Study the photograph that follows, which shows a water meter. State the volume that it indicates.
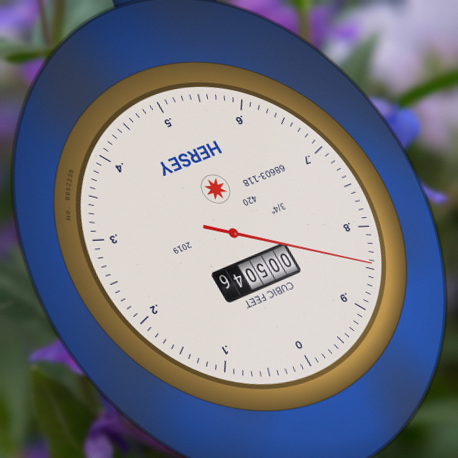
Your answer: 5045.84 ft³
